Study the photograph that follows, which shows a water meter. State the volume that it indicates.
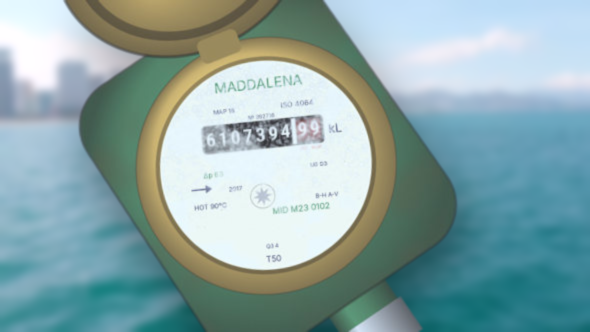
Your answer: 6107394.99 kL
